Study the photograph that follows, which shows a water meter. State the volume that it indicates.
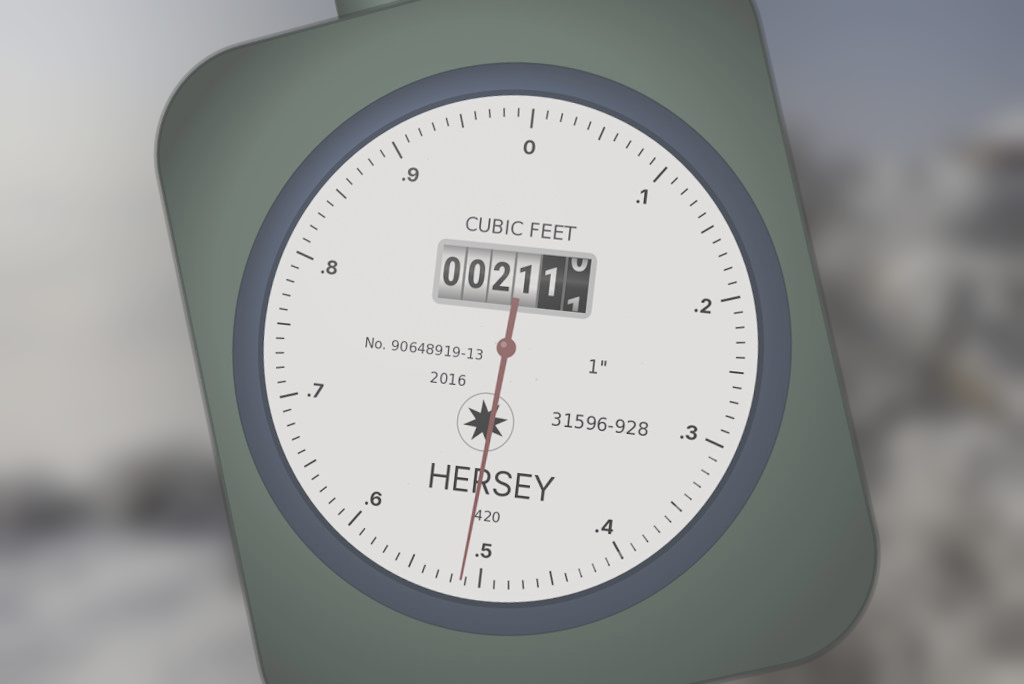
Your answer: 2110.51 ft³
